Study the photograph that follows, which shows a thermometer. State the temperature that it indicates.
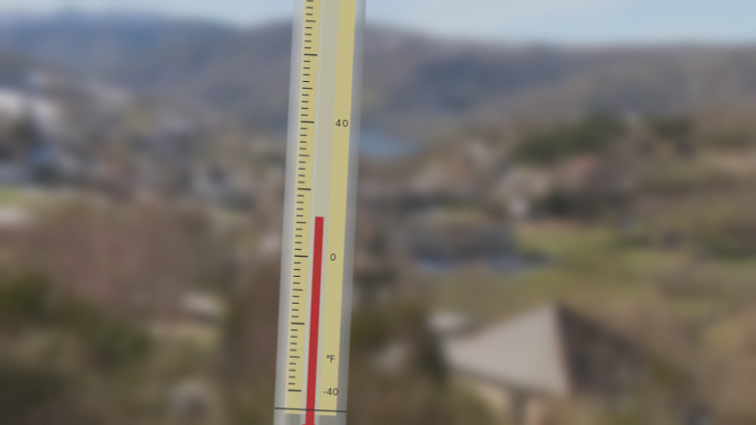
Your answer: 12 °F
